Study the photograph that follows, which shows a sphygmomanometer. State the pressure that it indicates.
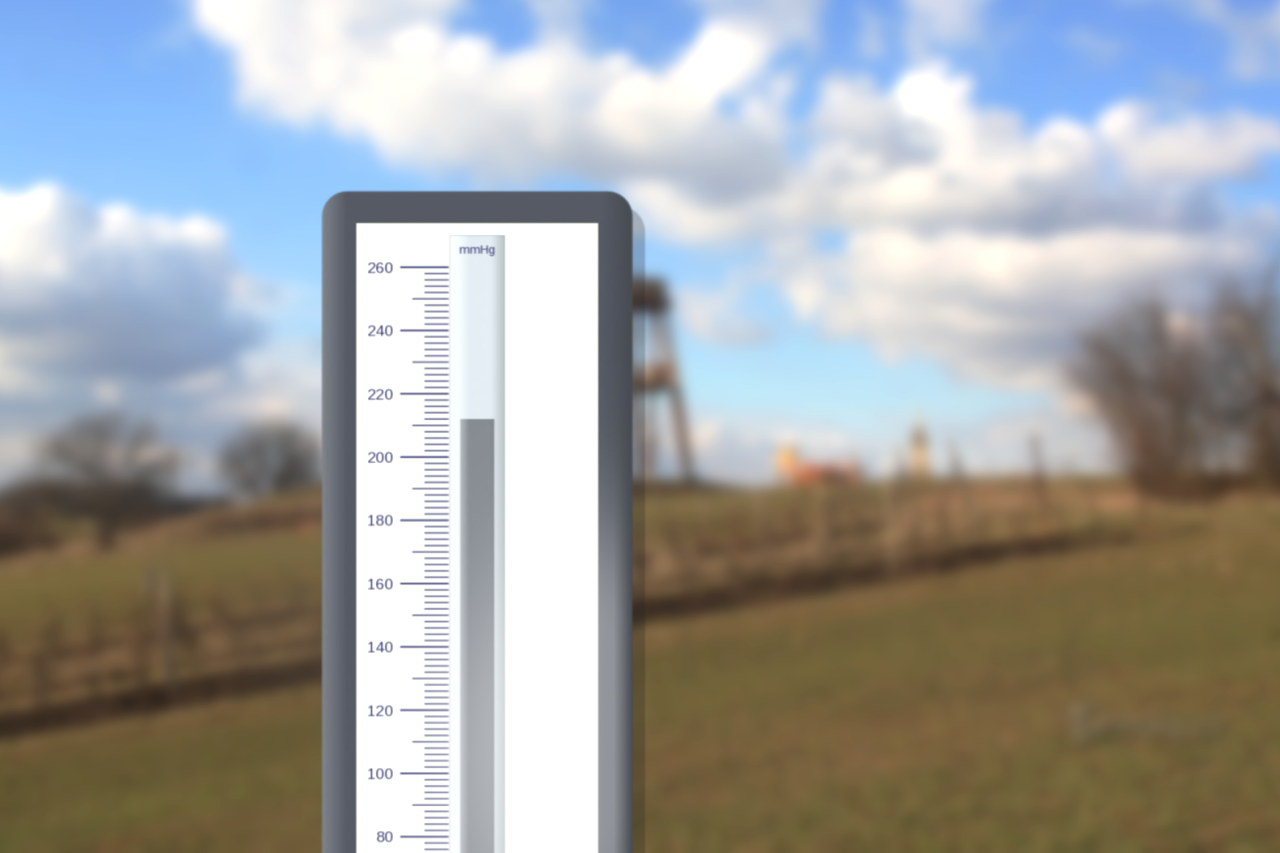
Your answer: 212 mmHg
